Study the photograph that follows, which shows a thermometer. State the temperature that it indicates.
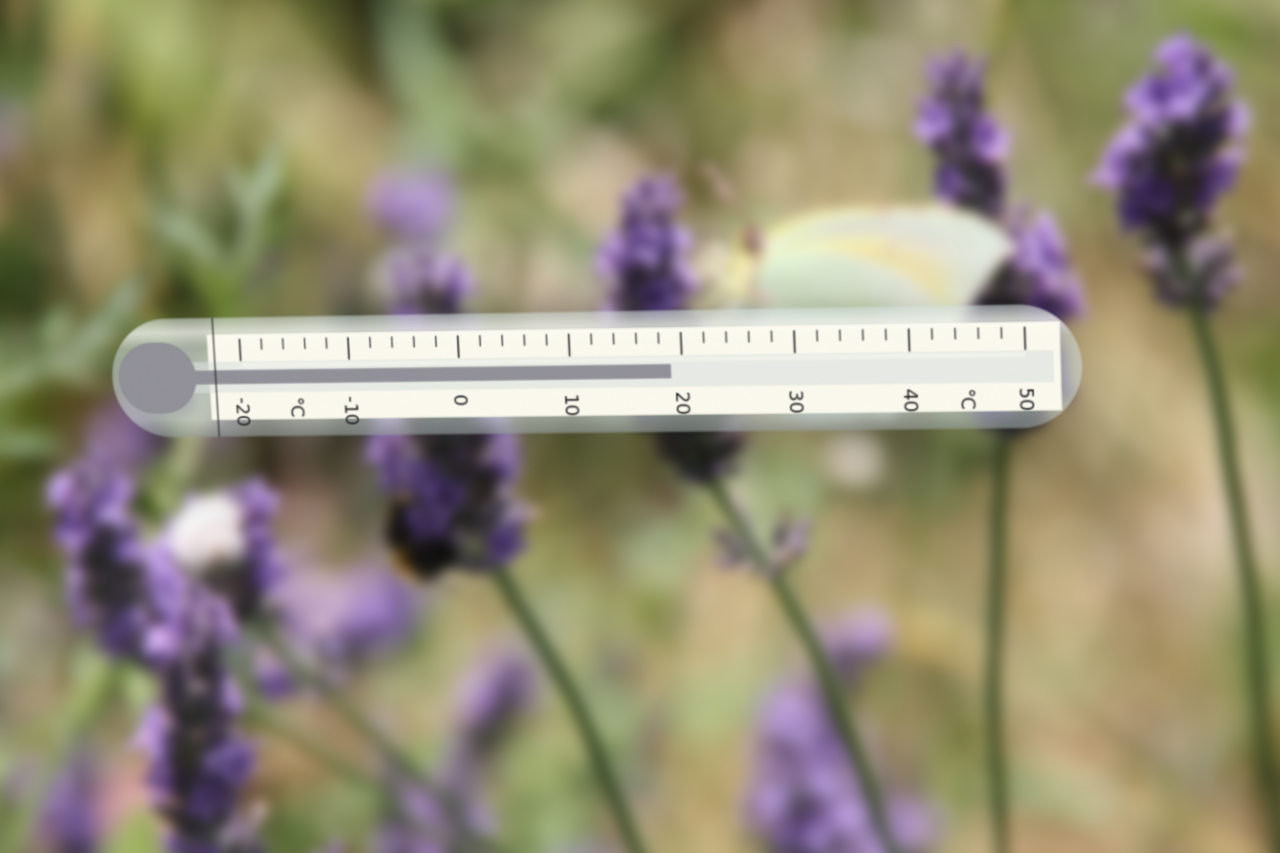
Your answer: 19 °C
